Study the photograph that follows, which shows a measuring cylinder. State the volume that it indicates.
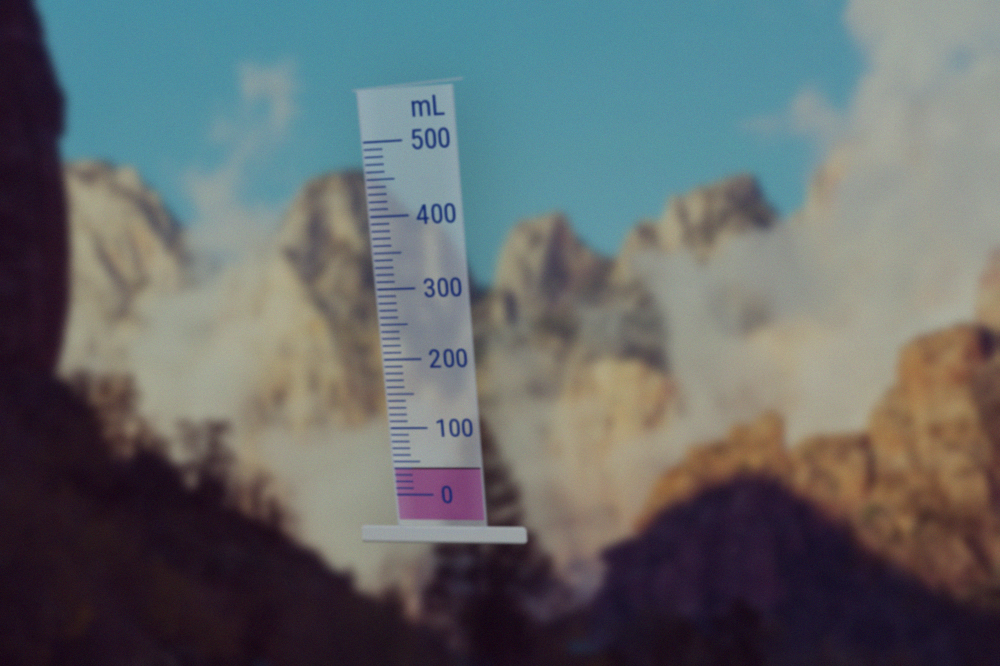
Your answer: 40 mL
